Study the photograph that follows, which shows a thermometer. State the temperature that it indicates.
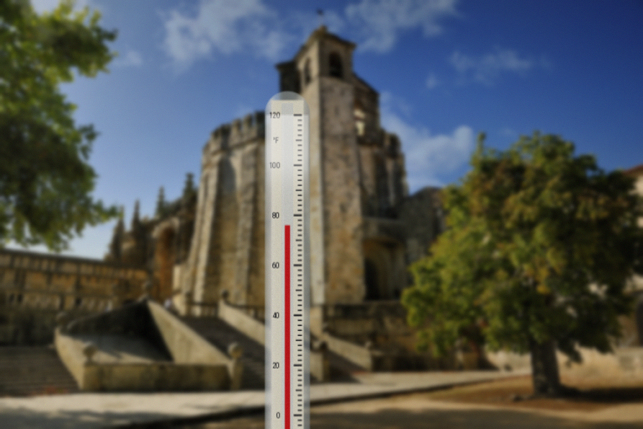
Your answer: 76 °F
